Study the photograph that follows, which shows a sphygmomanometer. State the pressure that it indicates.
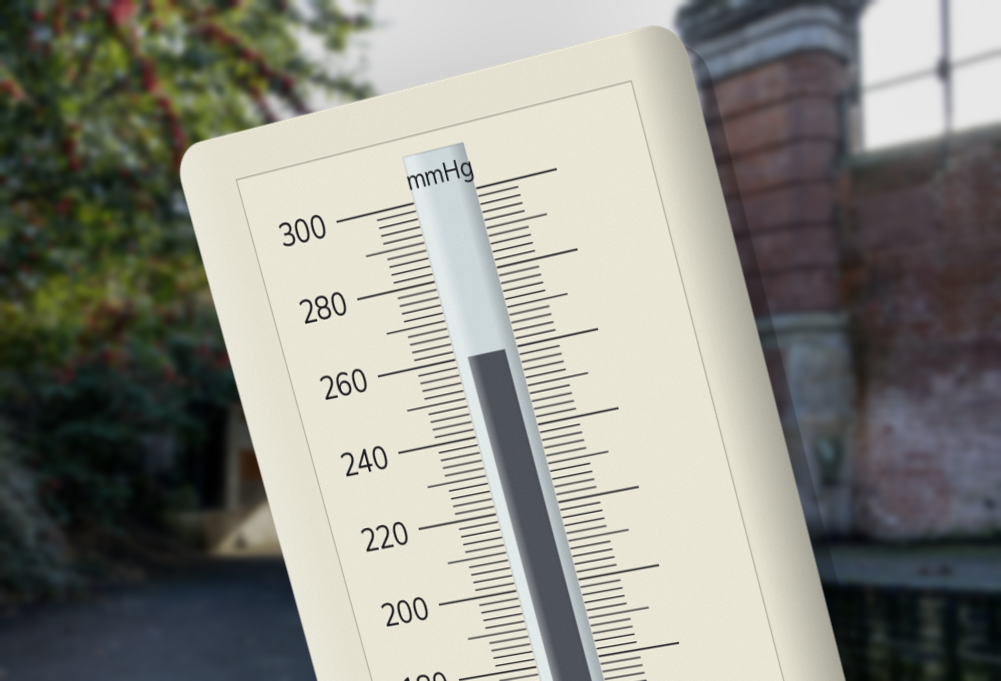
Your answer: 260 mmHg
